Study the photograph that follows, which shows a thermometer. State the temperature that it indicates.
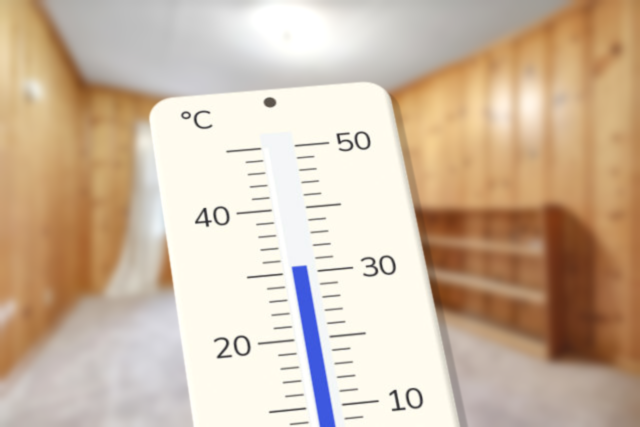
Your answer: 31 °C
